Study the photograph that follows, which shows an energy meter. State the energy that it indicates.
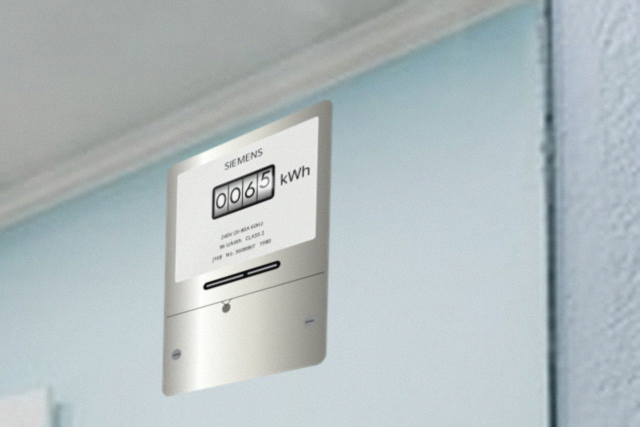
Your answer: 65 kWh
